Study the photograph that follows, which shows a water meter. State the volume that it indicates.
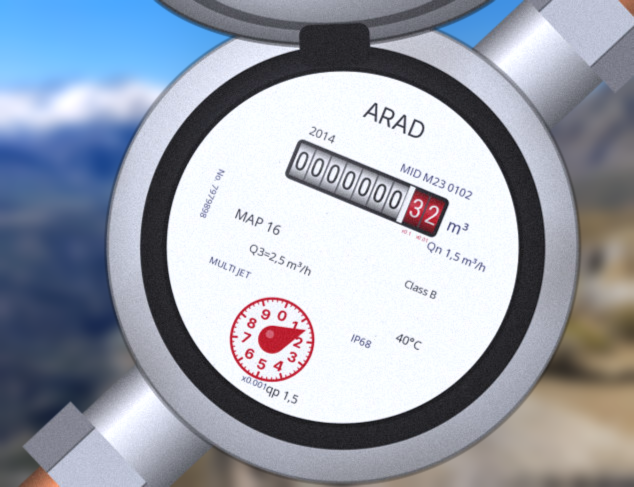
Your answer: 0.321 m³
